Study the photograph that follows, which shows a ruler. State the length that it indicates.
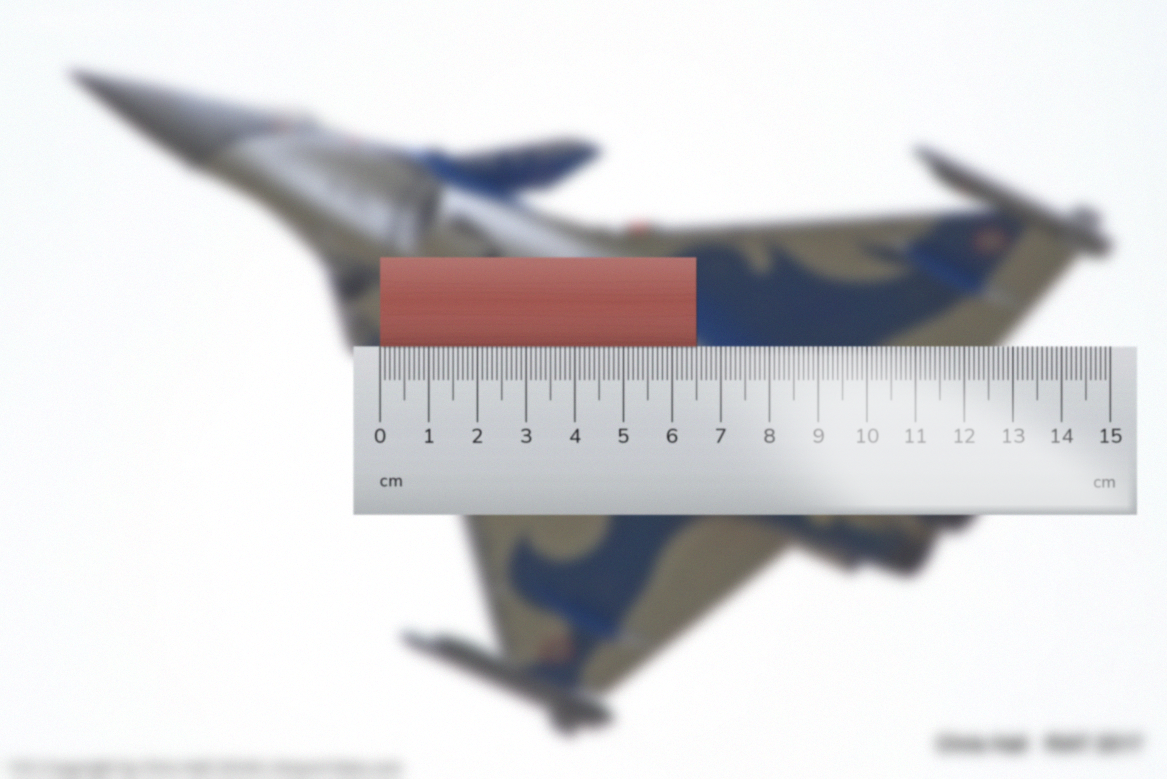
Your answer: 6.5 cm
